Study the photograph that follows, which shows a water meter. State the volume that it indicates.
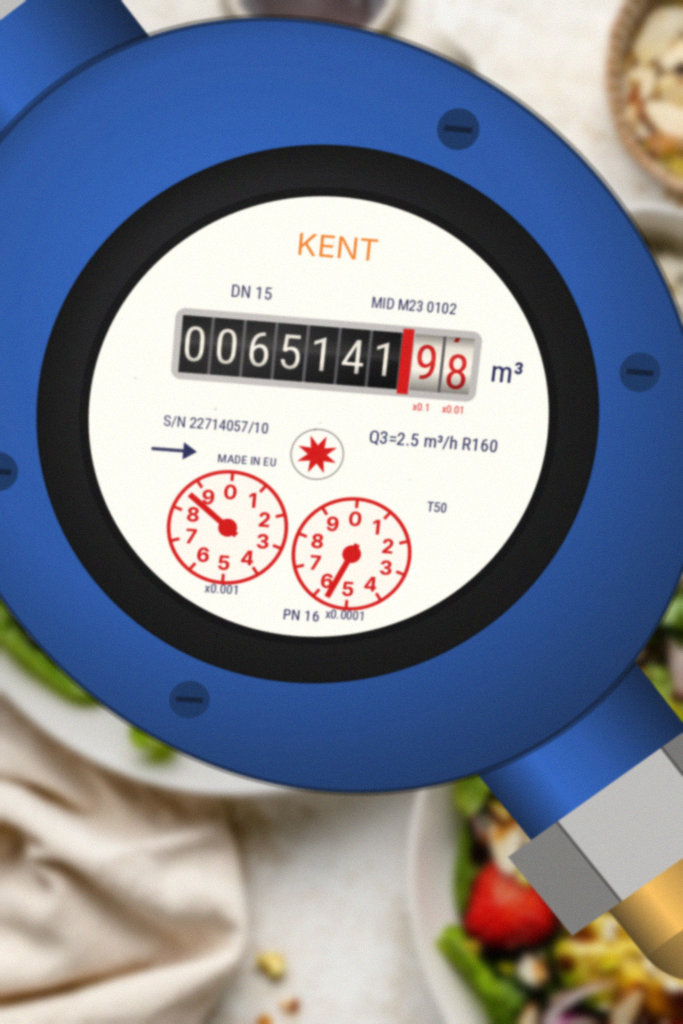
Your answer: 65141.9785 m³
